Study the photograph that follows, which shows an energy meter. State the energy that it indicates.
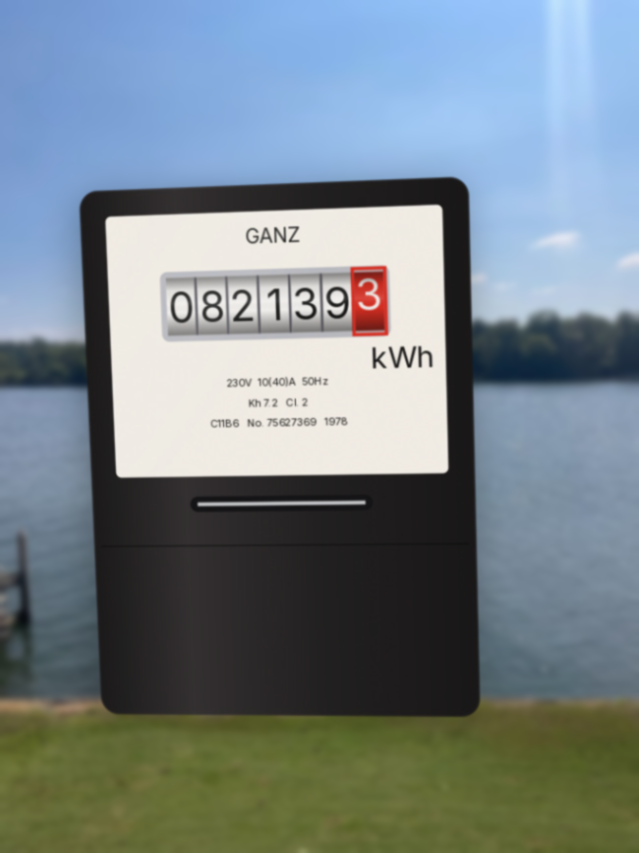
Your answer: 82139.3 kWh
